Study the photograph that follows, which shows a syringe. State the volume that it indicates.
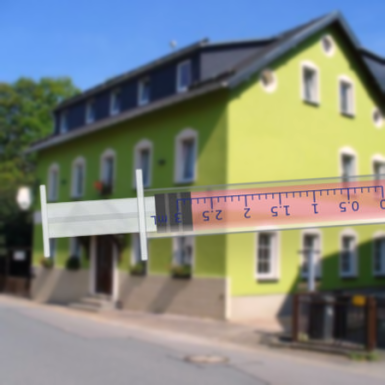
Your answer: 2.8 mL
